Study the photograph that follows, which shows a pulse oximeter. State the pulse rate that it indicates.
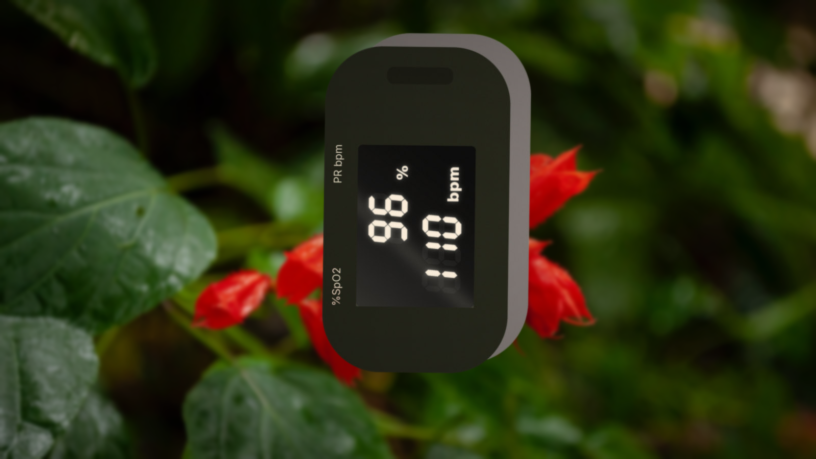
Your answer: 110 bpm
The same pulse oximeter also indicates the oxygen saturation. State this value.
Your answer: 96 %
